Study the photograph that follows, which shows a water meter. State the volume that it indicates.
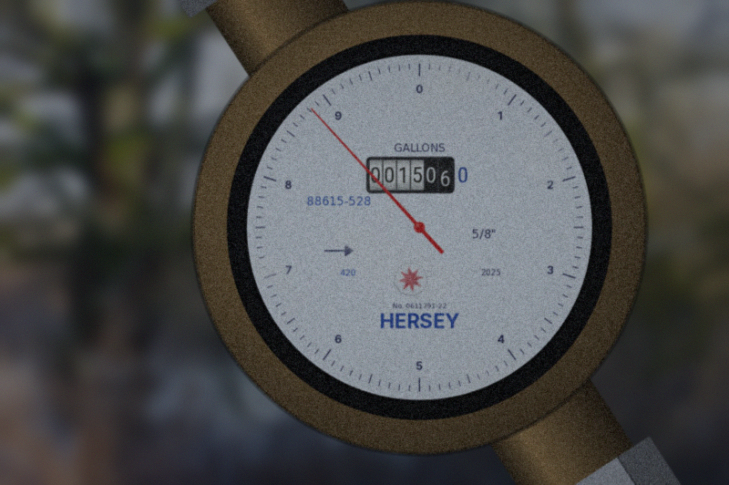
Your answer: 15058.8 gal
